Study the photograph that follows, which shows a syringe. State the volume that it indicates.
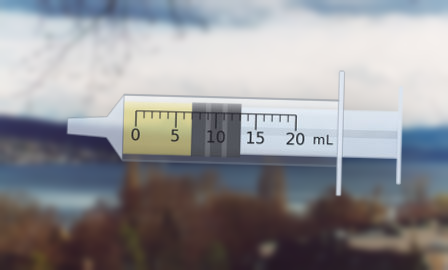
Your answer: 7 mL
